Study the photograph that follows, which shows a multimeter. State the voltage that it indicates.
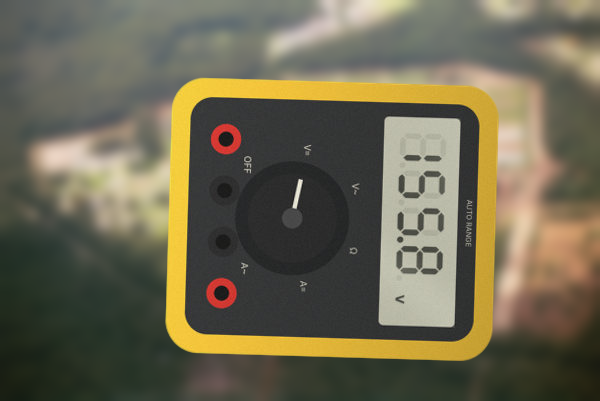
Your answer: 155.8 V
